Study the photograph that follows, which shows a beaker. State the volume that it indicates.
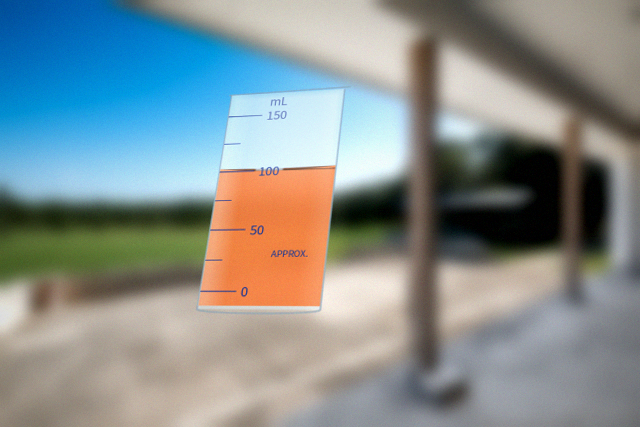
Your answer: 100 mL
